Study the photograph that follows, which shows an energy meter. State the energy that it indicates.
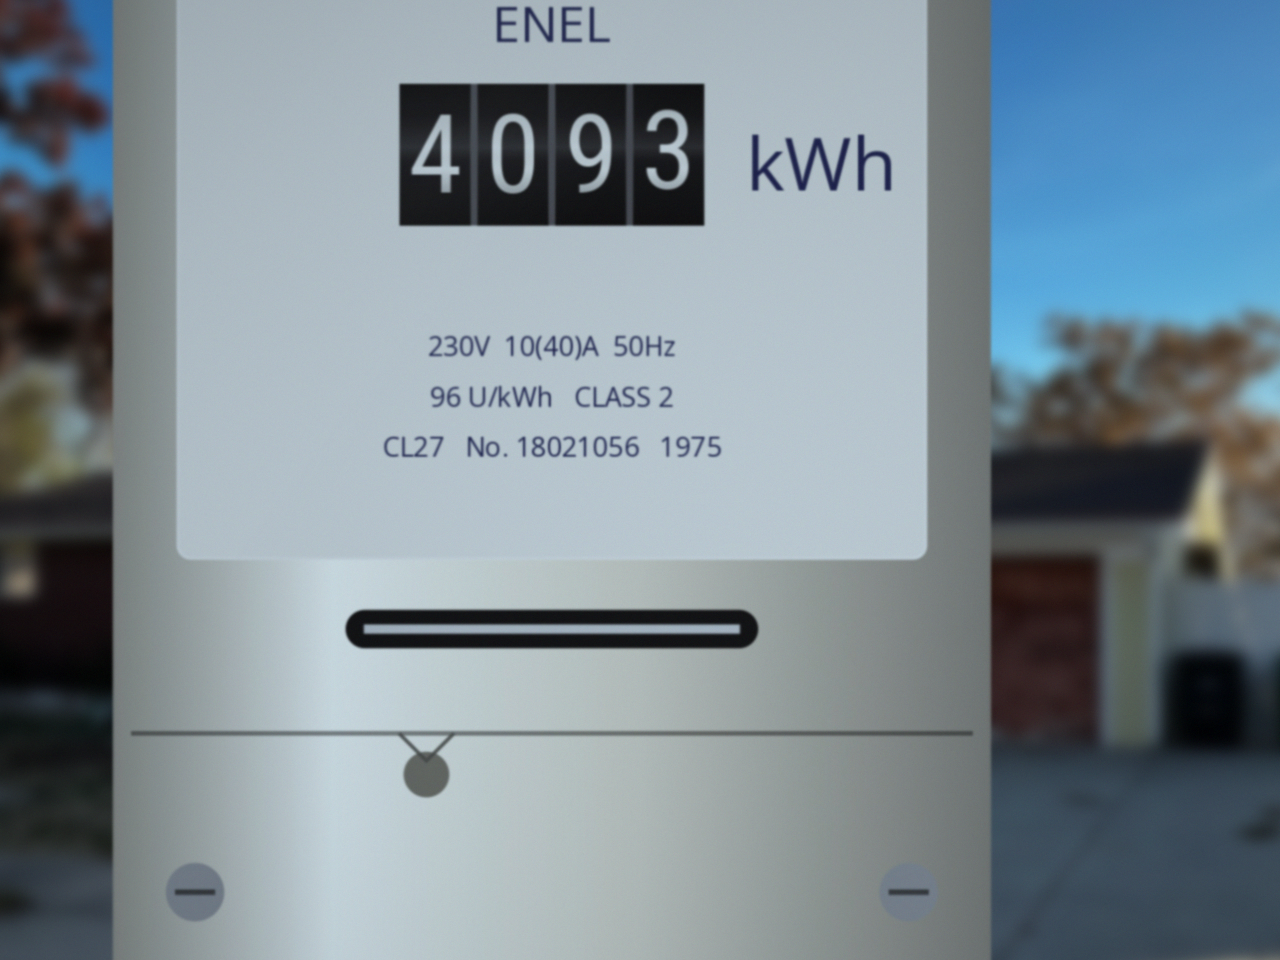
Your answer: 4093 kWh
